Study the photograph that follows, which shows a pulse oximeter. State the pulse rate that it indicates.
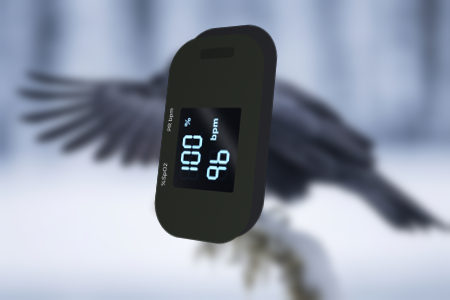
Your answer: 96 bpm
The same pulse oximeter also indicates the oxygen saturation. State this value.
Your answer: 100 %
